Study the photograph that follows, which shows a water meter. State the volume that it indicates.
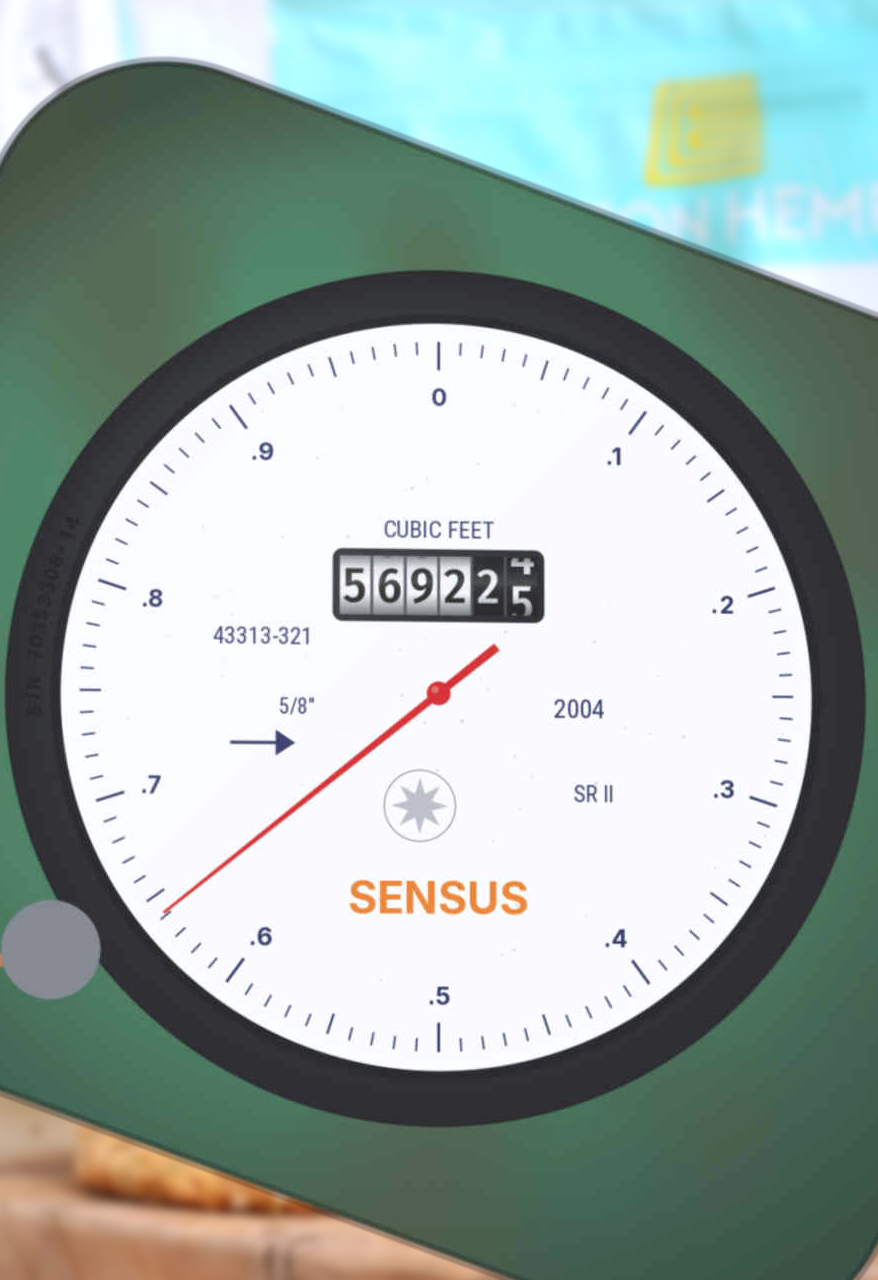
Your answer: 569224.64 ft³
